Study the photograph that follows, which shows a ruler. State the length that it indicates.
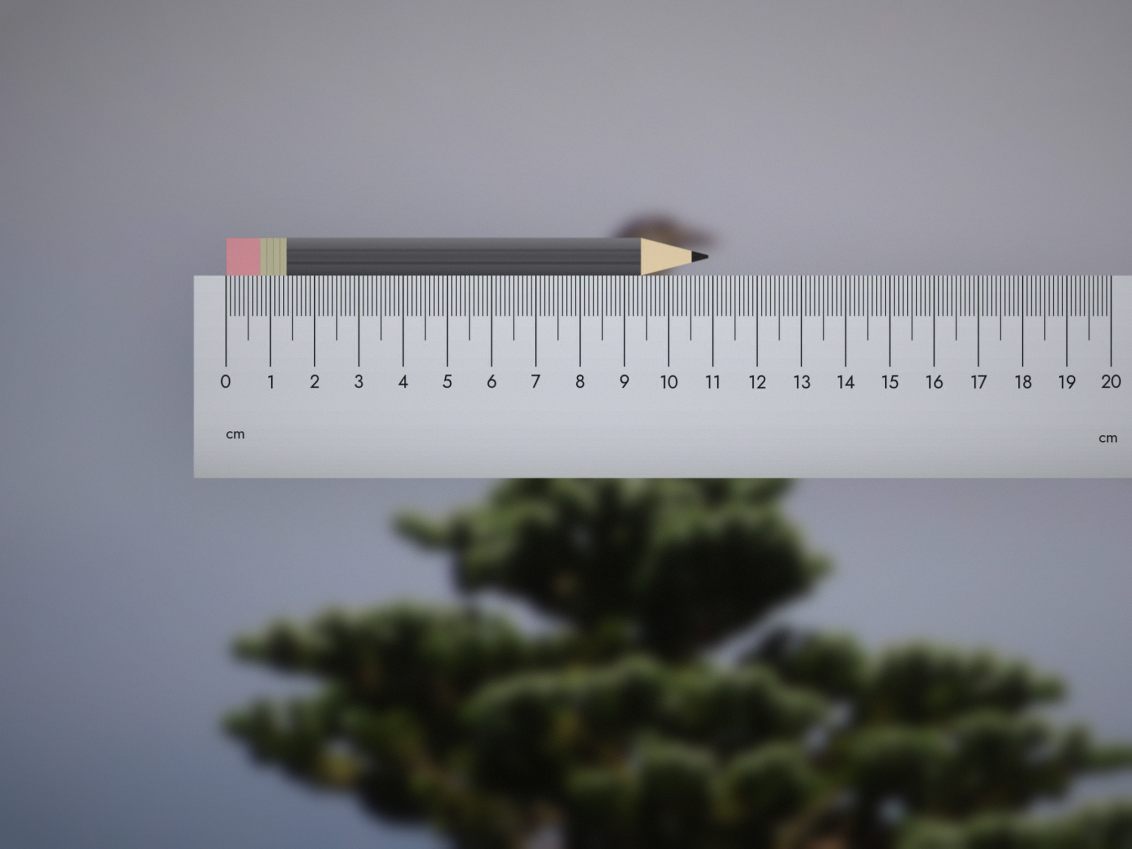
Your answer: 10.9 cm
